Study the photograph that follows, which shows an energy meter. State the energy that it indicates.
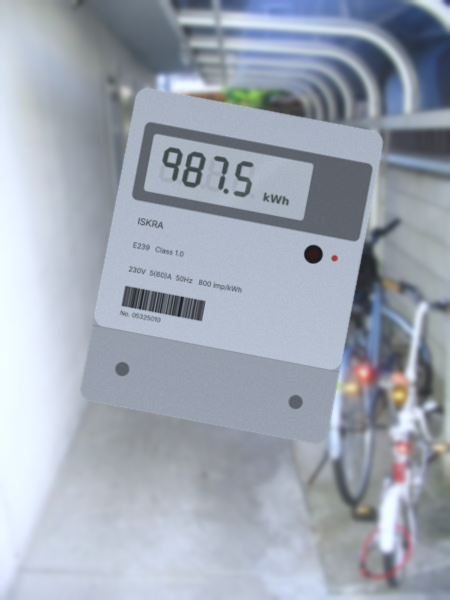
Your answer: 987.5 kWh
